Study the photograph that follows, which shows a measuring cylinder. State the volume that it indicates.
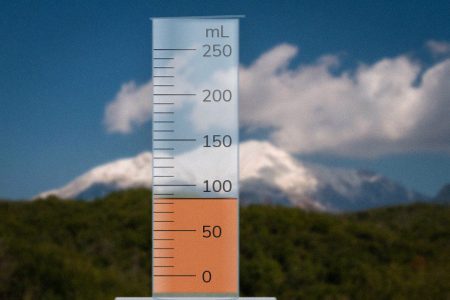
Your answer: 85 mL
